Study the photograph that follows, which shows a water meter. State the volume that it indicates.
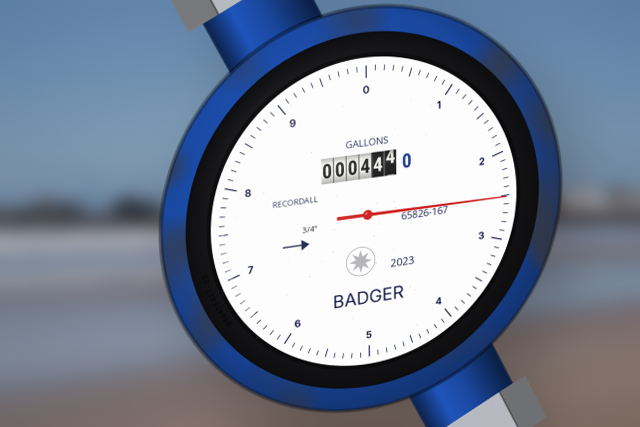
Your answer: 4442.5 gal
